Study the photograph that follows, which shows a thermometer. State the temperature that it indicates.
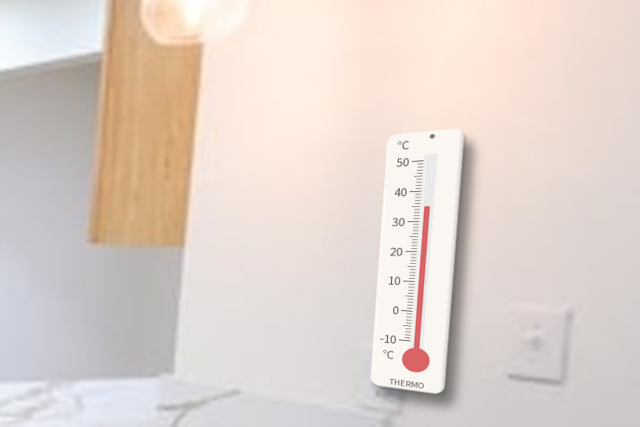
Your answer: 35 °C
